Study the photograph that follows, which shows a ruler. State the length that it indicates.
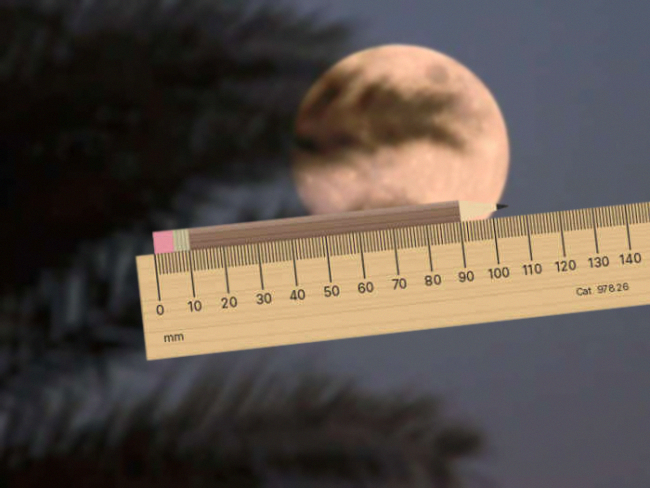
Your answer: 105 mm
